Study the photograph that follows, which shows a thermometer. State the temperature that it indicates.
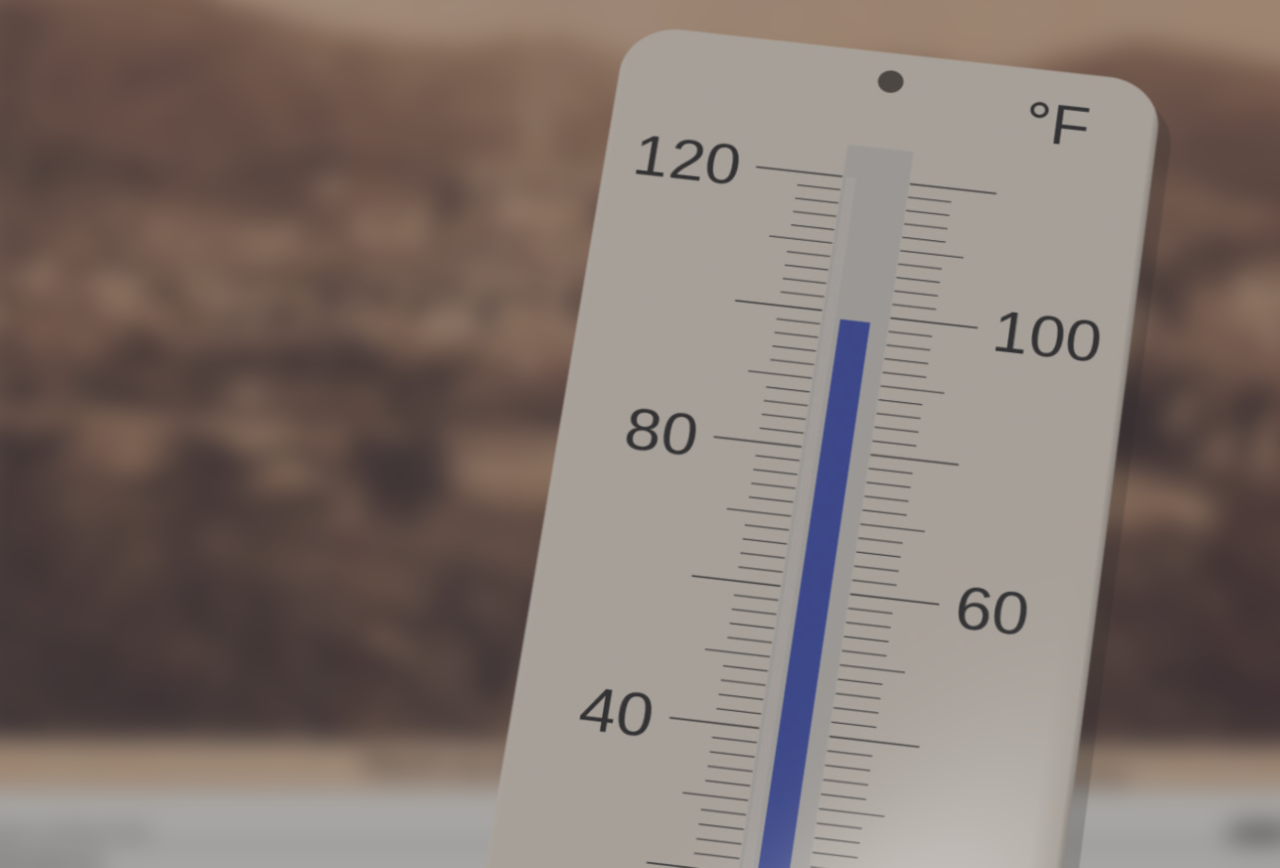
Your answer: 99 °F
